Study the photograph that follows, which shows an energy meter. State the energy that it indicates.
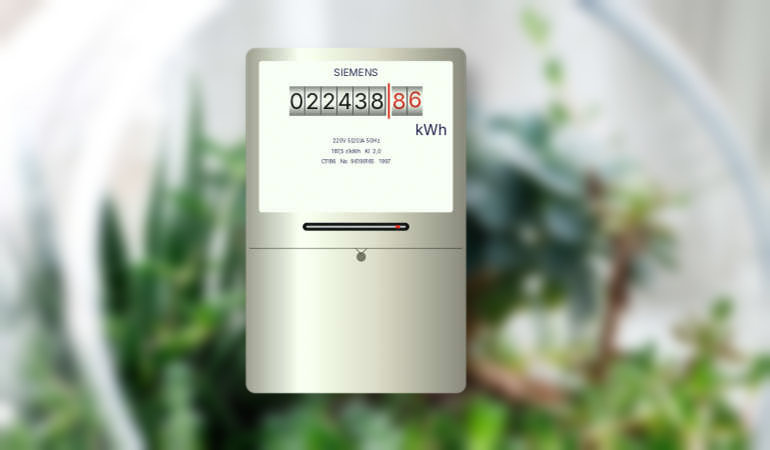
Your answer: 22438.86 kWh
